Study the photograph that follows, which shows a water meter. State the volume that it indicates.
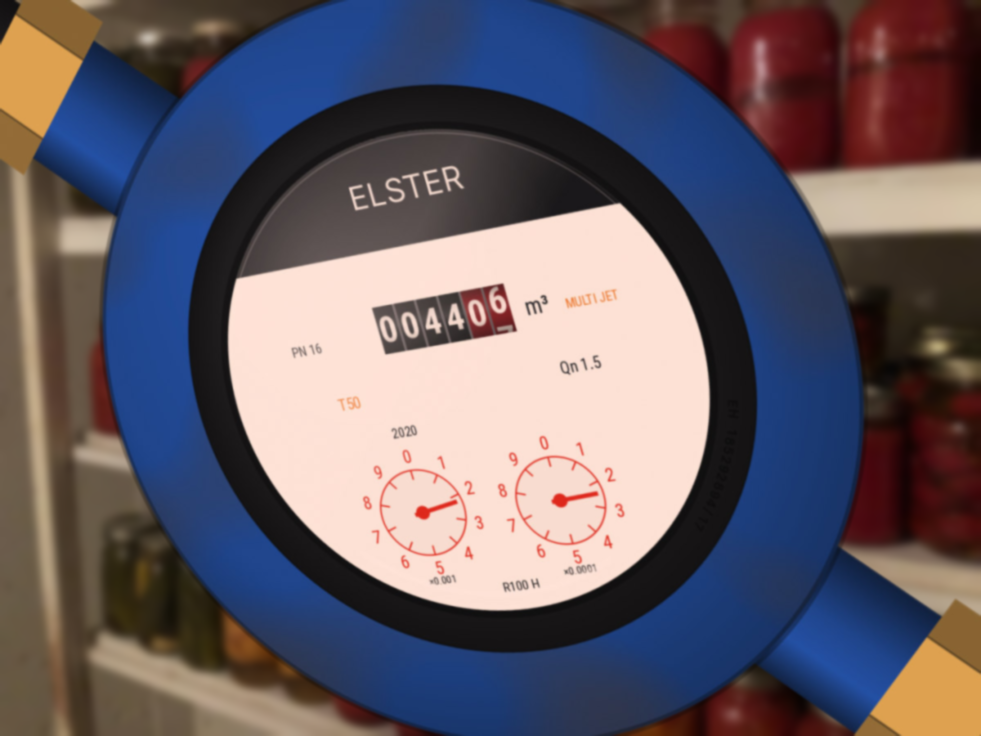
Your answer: 44.0622 m³
